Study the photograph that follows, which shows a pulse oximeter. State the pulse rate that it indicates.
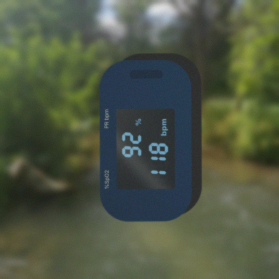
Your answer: 118 bpm
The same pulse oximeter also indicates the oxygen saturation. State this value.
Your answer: 92 %
